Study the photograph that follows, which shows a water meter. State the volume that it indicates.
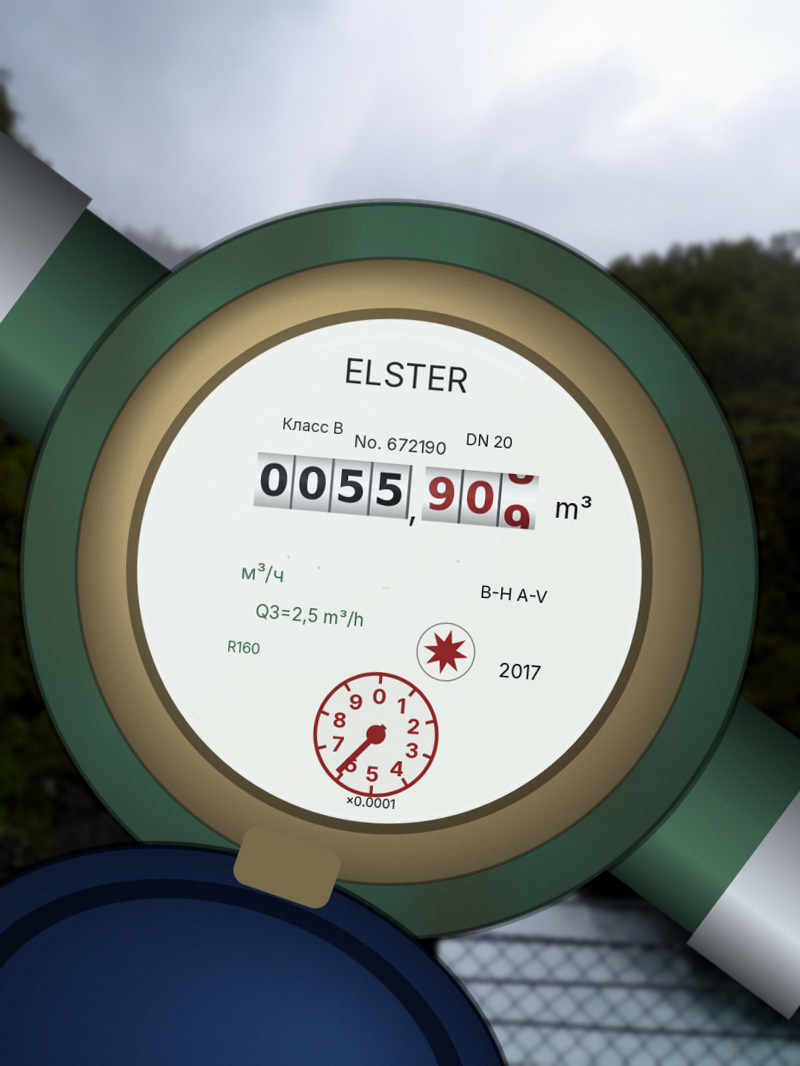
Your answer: 55.9086 m³
